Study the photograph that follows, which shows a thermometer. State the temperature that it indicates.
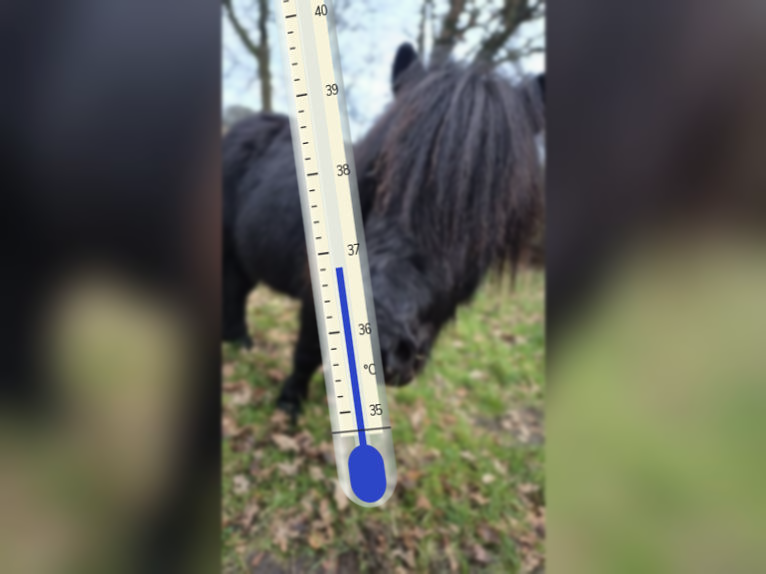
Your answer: 36.8 °C
